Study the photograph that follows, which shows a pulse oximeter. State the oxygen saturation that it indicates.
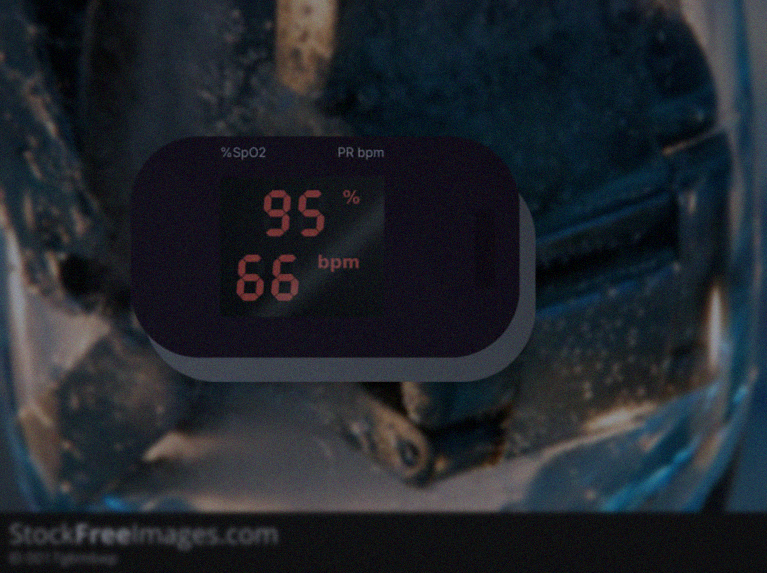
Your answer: 95 %
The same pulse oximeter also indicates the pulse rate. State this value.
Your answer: 66 bpm
